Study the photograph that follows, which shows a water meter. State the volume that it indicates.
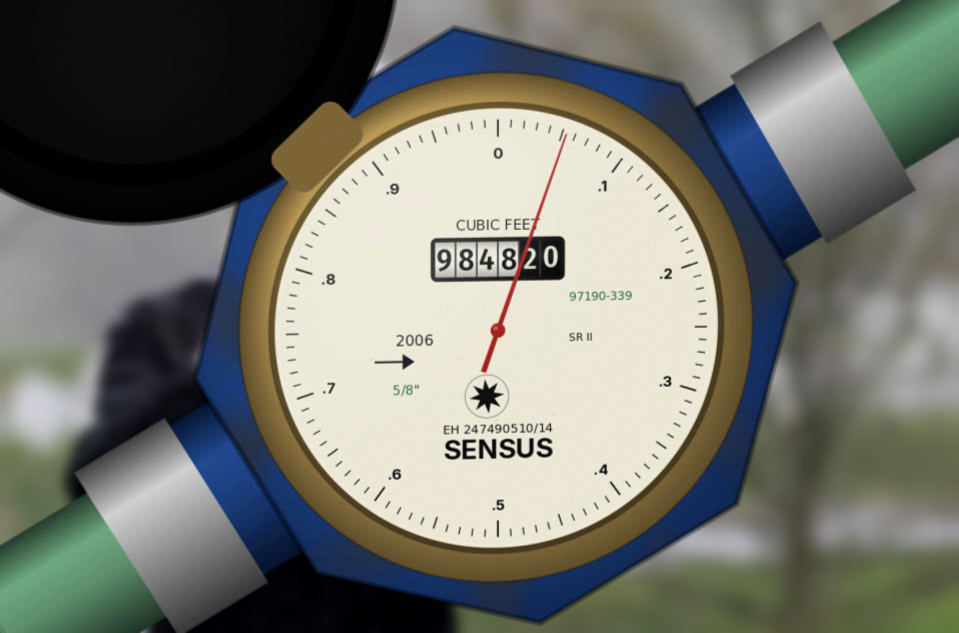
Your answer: 984820.05 ft³
